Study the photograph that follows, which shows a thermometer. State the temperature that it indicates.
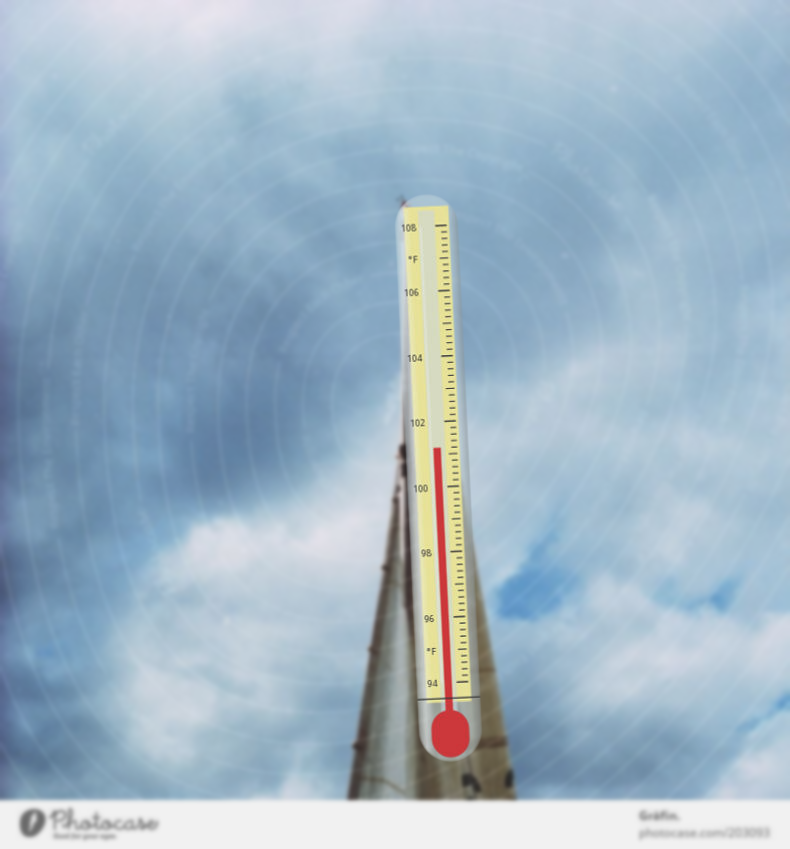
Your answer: 101.2 °F
